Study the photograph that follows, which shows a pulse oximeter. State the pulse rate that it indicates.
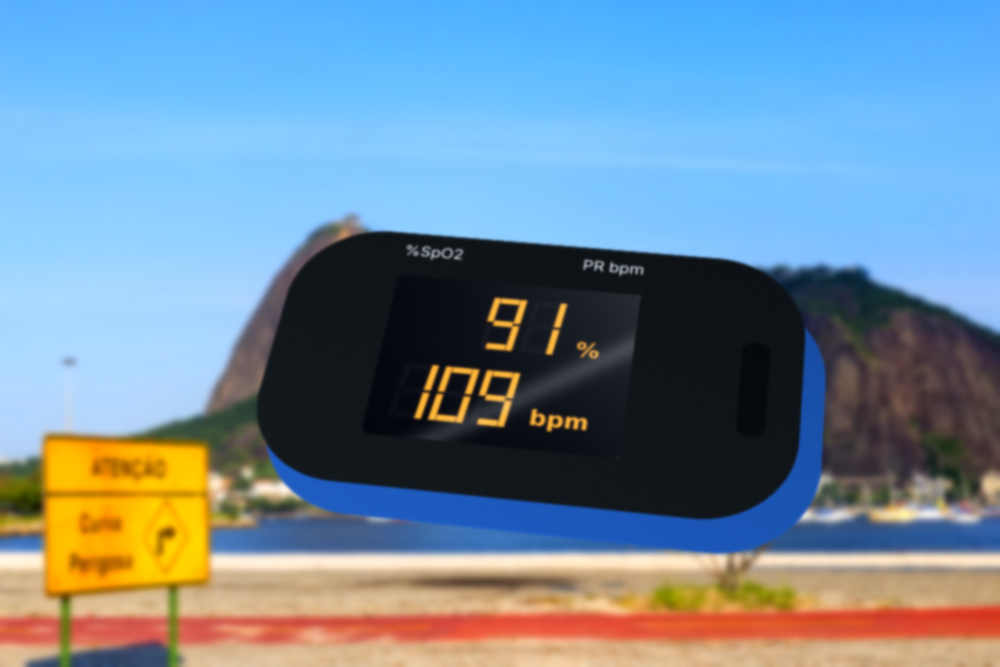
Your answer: 109 bpm
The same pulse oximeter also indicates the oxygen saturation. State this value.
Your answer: 91 %
